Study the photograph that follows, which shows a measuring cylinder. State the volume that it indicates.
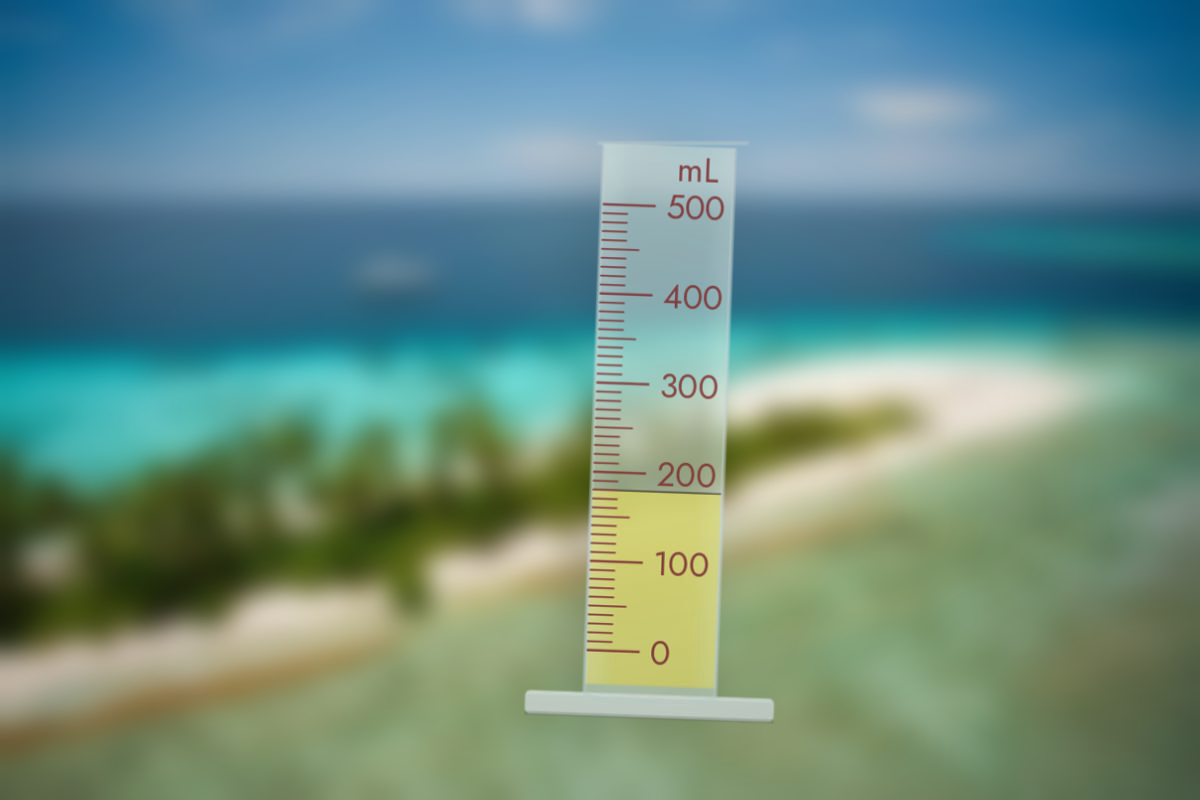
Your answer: 180 mL
